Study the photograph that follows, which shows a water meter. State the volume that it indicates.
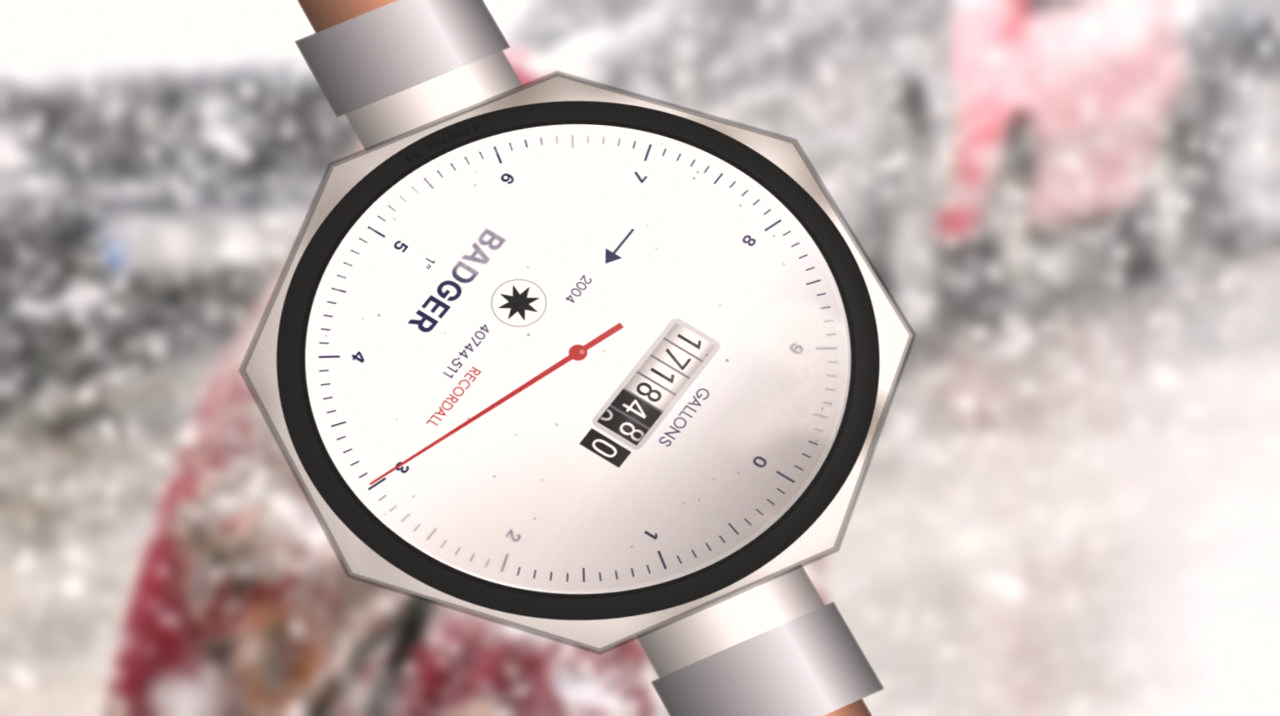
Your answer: 1718483.0 gal
